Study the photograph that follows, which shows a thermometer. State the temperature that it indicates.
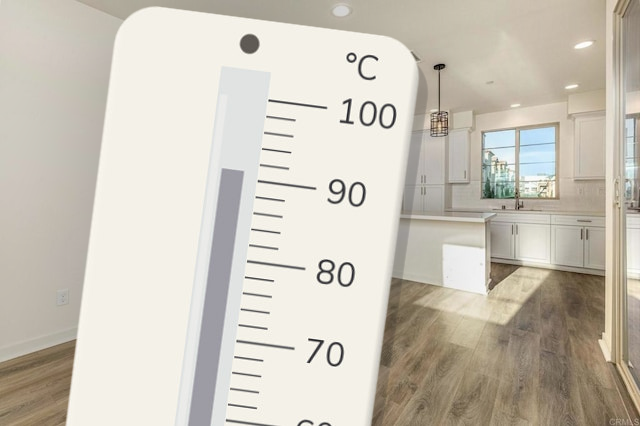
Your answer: 91 °C
